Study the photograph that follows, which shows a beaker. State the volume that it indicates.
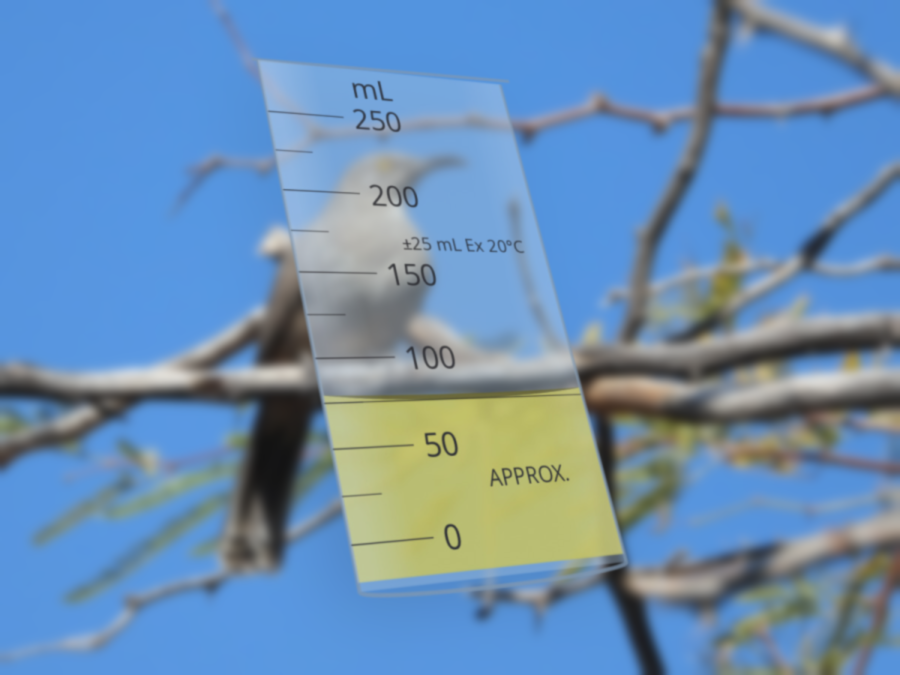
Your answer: 75 mL
